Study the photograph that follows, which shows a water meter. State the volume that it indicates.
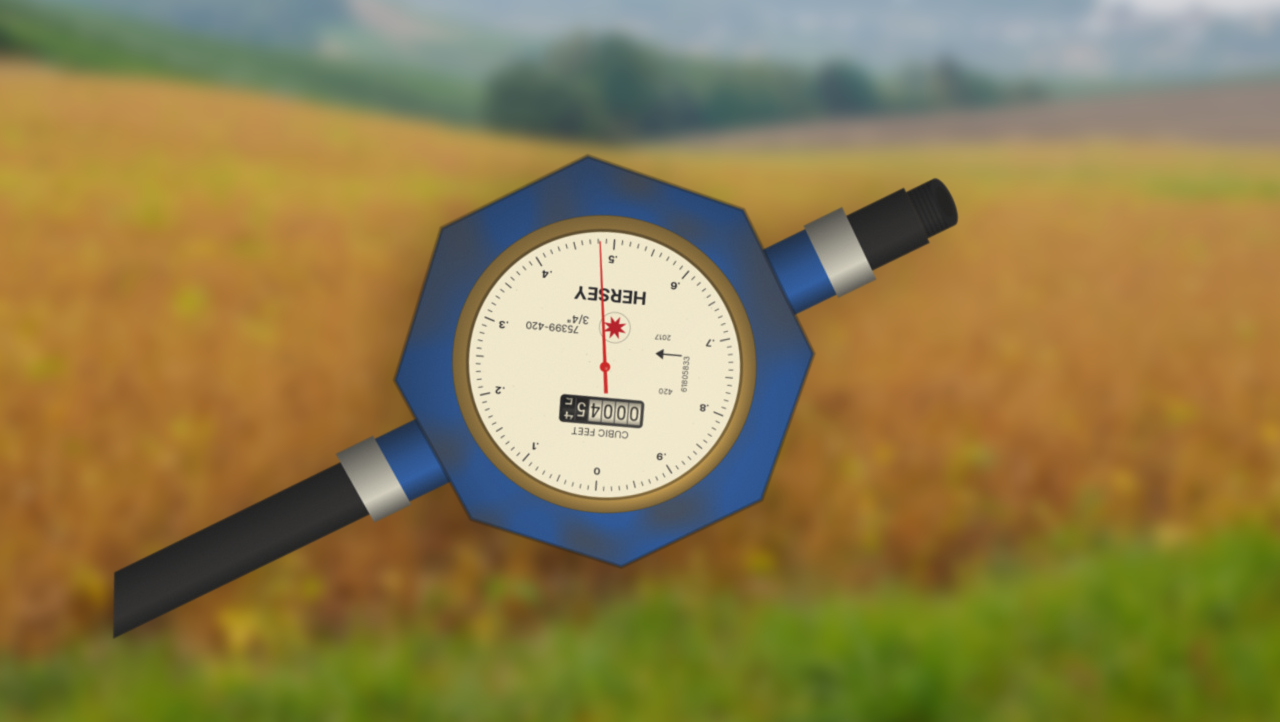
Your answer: 454.48 ft³
